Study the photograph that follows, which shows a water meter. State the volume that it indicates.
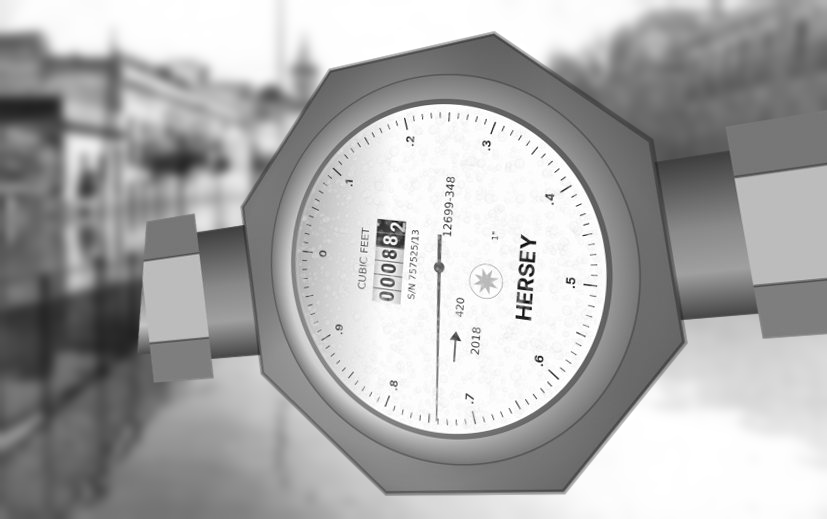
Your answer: 881.74 ft³
